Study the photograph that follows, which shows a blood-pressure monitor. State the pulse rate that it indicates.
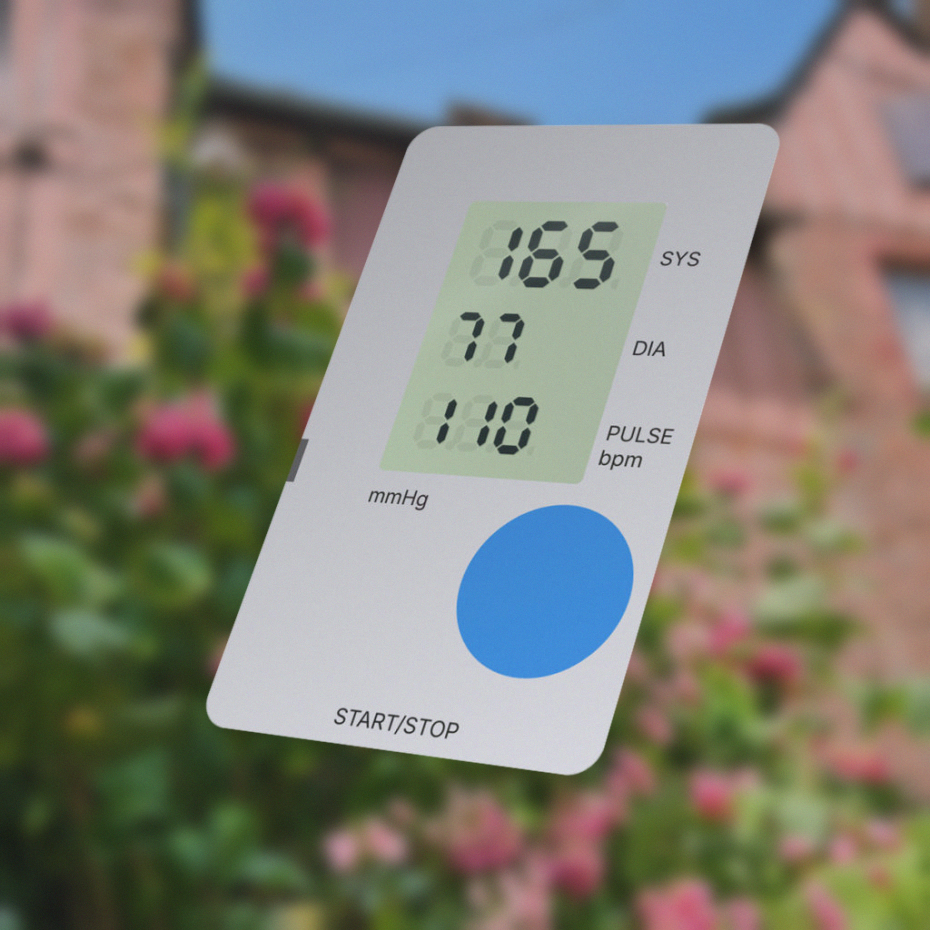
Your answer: 110 bpm
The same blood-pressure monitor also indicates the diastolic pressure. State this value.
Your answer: 77 mmHg
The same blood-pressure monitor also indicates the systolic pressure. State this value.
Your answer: 165 mmHg
